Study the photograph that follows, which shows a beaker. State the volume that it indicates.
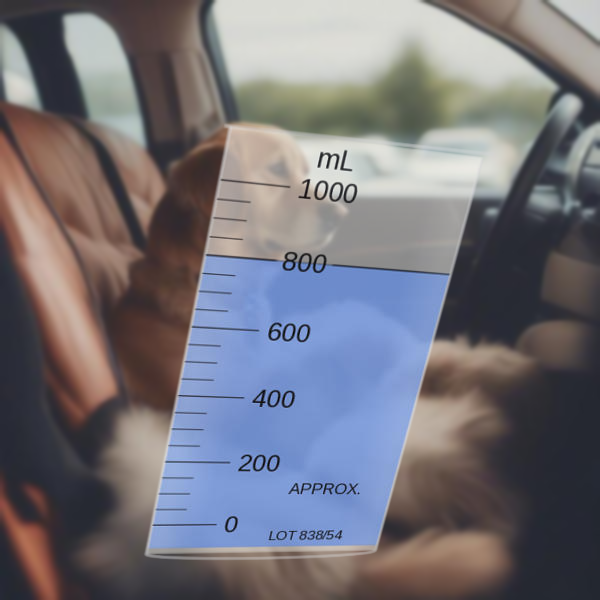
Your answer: 800 mL
